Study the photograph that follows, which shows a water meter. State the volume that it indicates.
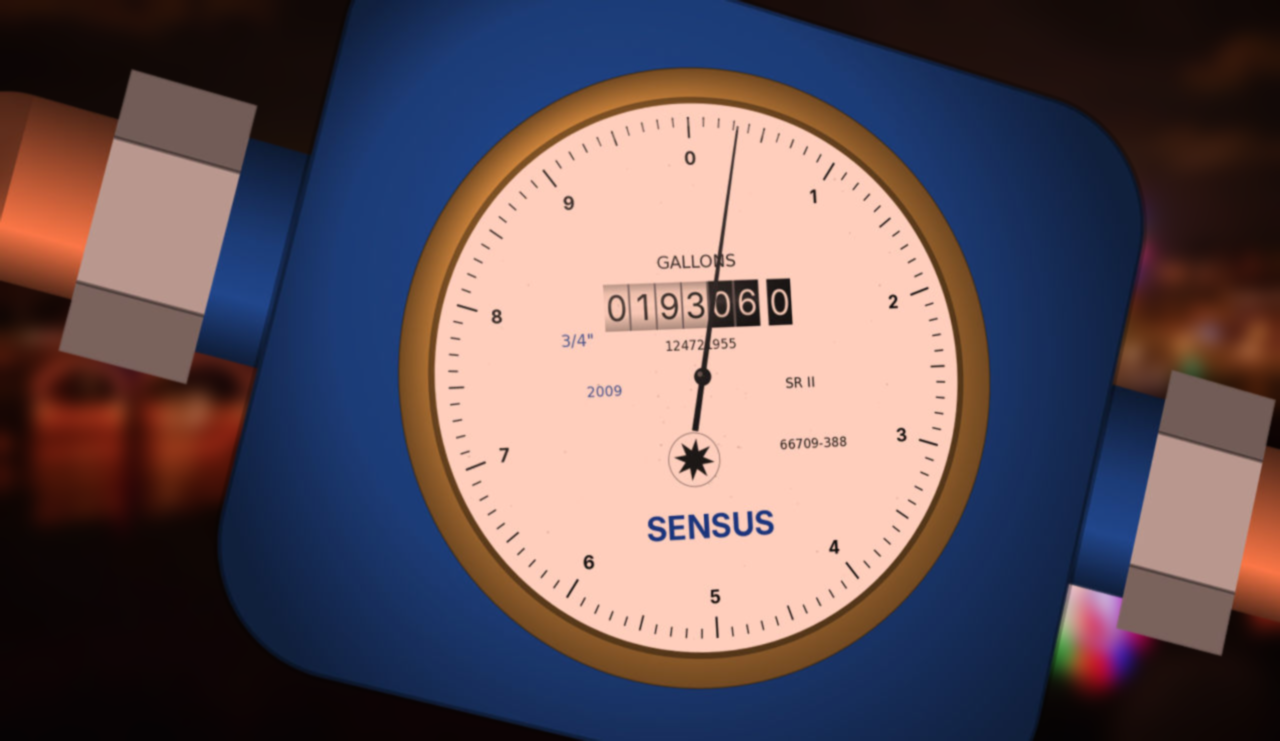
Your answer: 193060.3 gal
